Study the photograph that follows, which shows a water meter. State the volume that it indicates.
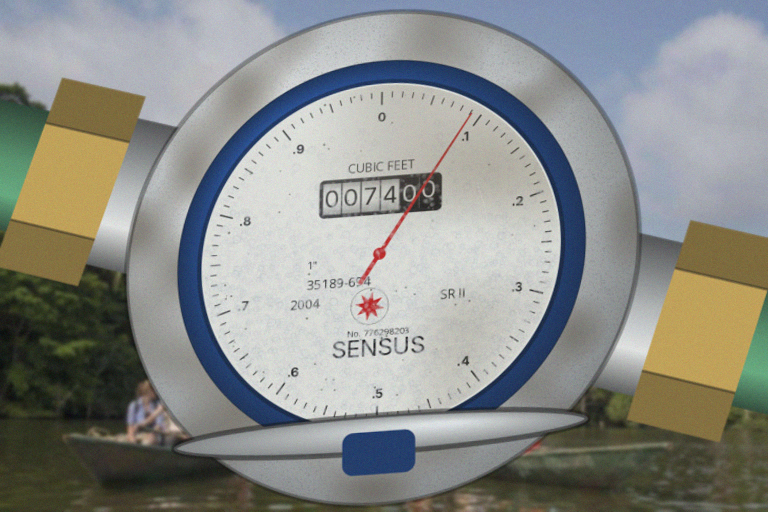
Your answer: 7400.09 ft³
